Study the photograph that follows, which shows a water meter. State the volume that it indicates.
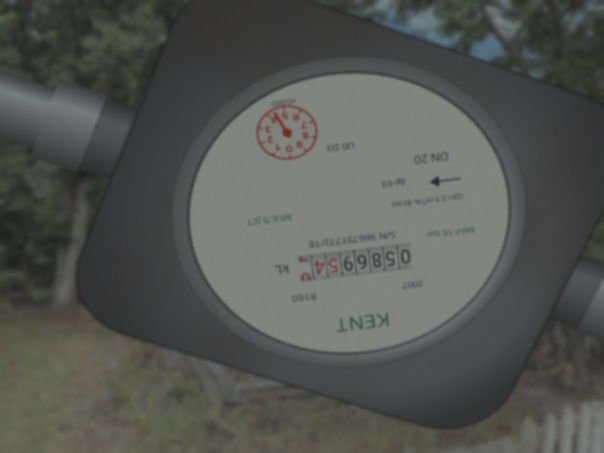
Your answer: 5869.5464 kL
